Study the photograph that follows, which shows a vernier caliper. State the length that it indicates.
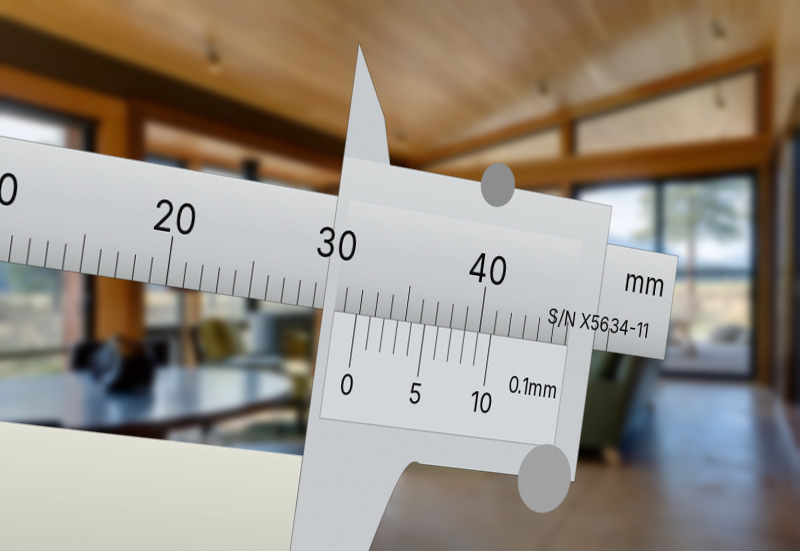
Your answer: 31.8 mm
